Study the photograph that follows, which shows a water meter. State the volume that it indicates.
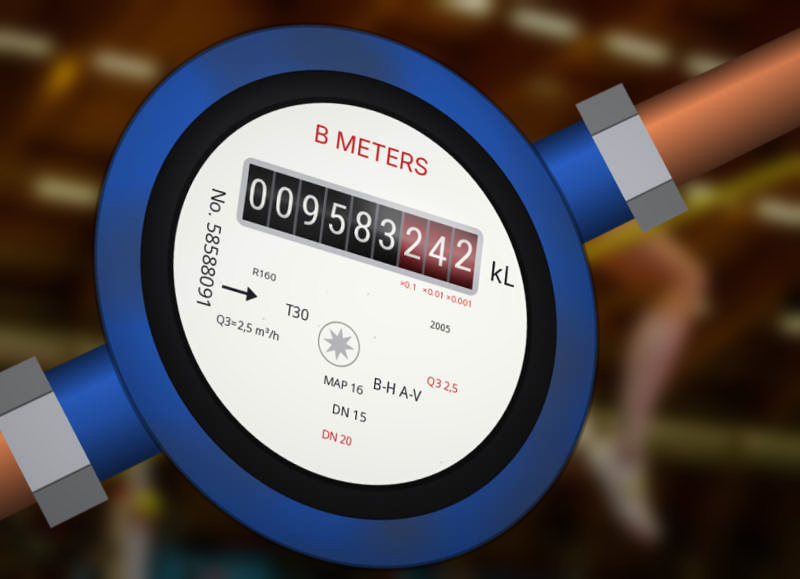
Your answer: 9583.242 kL
